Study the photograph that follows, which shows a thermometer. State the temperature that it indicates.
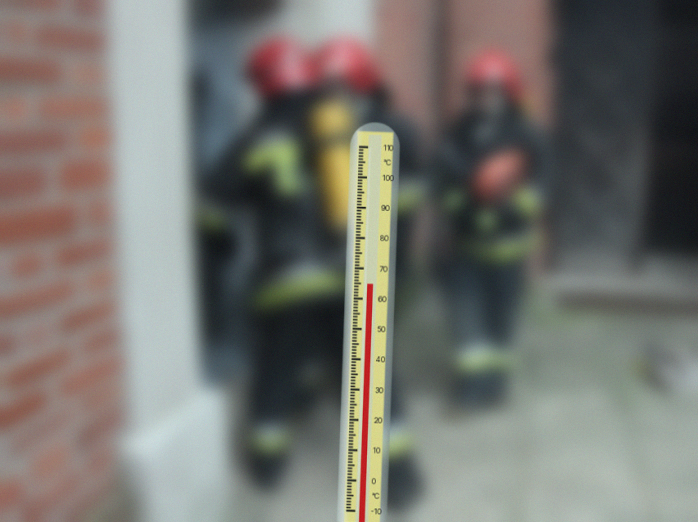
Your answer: 65 °C
